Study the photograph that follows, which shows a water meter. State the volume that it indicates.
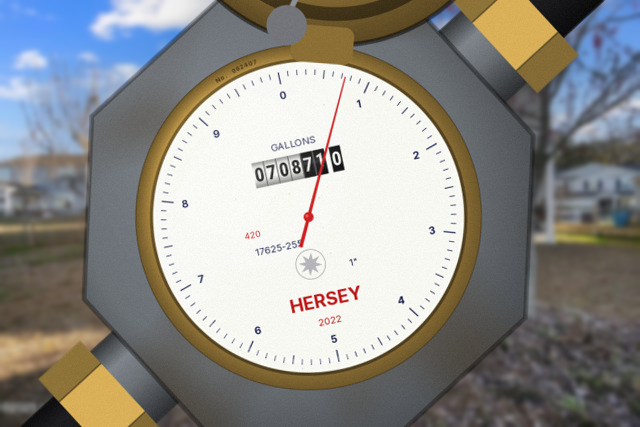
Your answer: 708710.7 gal
